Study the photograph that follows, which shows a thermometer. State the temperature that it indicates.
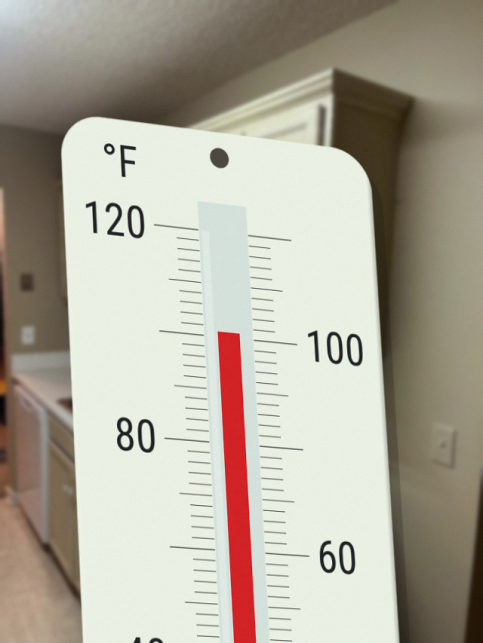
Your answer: 101 °F
